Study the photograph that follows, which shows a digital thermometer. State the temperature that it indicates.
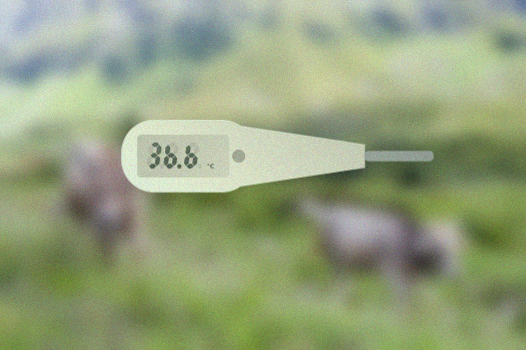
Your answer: 36.6 °C
